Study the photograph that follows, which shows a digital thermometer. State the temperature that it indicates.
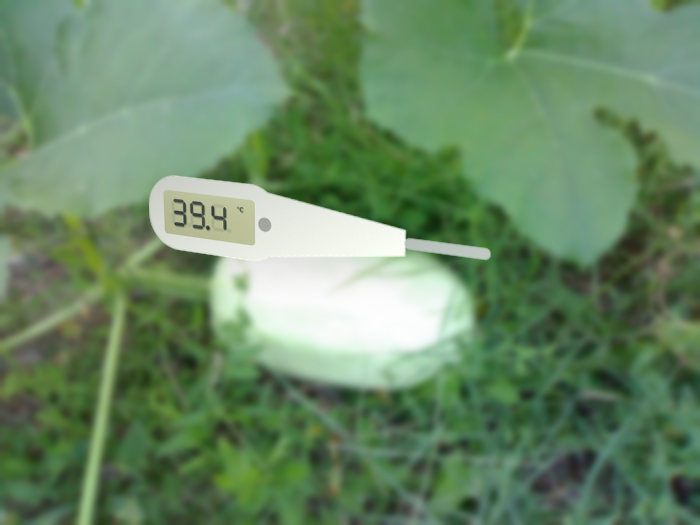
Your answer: 39.4 °C
